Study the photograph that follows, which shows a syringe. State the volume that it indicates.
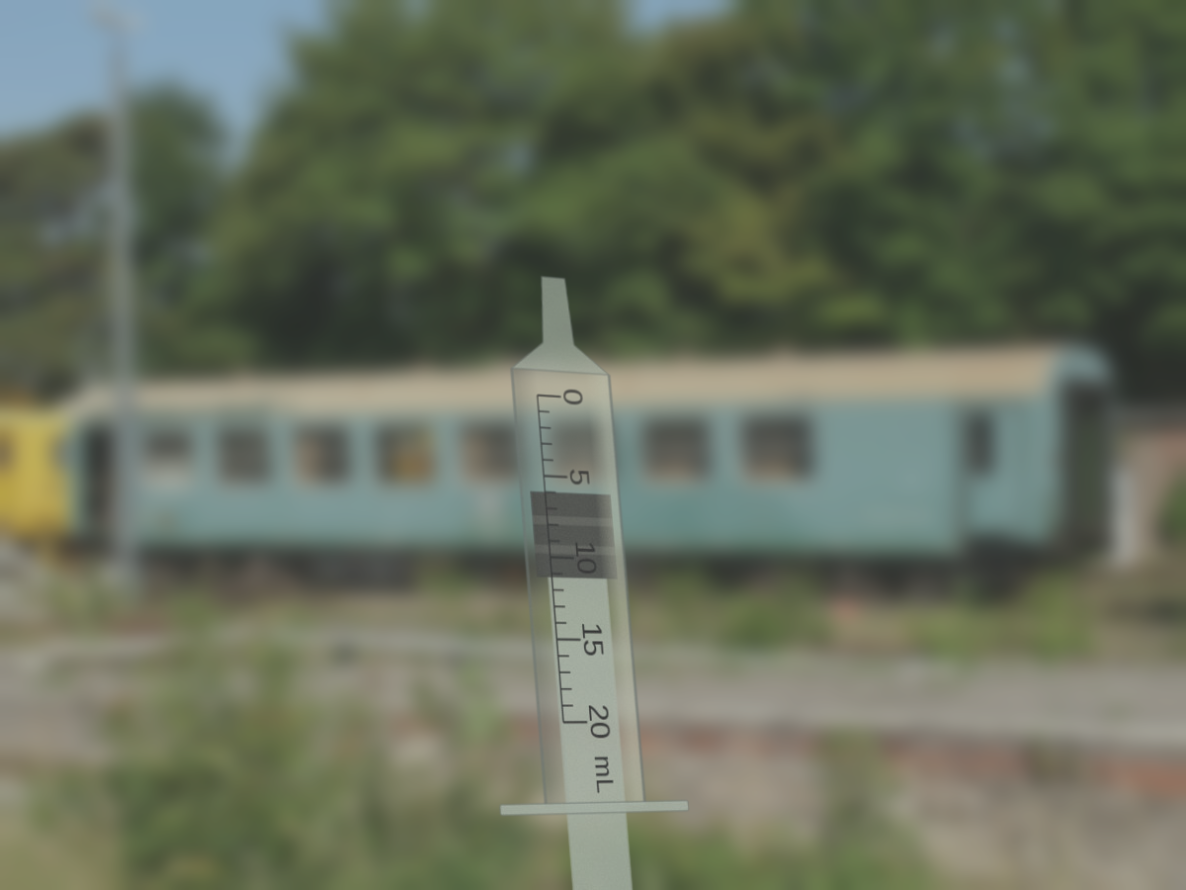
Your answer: 6 mL
